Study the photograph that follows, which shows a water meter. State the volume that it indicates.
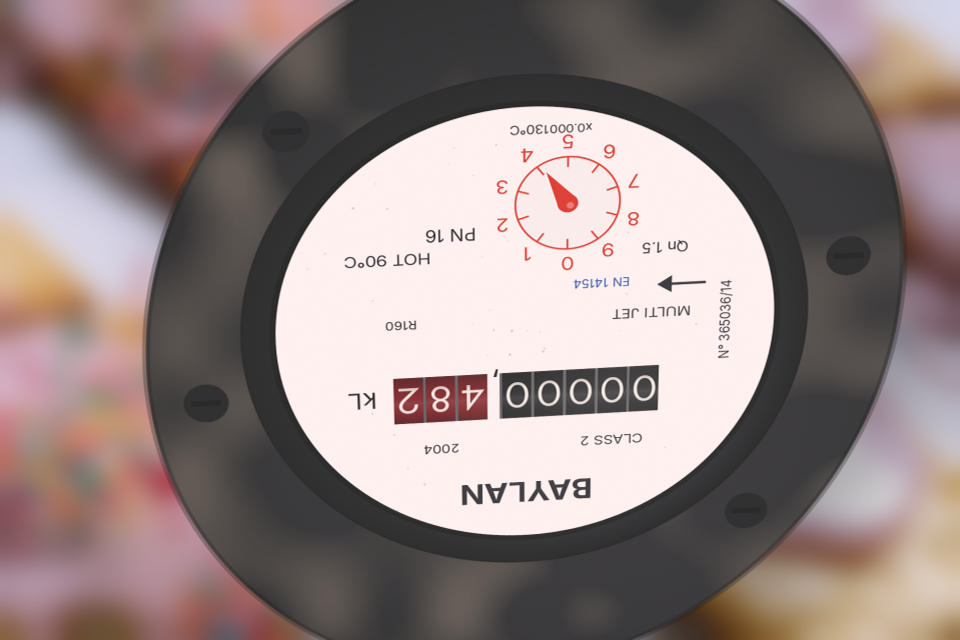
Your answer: 0.4824 kL
